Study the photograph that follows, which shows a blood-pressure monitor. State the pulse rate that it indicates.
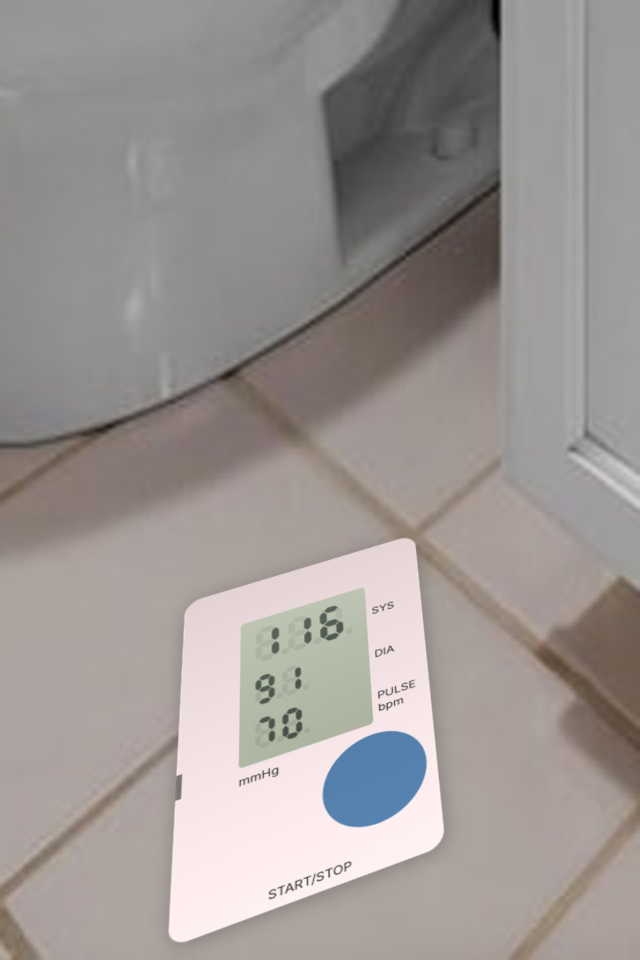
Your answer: 70 bpm
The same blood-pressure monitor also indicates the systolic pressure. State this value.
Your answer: 116 mmHg
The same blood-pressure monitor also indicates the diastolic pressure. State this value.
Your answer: 91 mmHg
